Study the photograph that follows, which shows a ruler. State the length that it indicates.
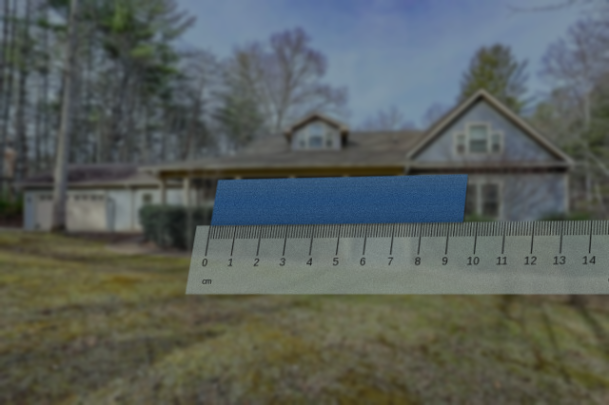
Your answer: 9.5 cm
